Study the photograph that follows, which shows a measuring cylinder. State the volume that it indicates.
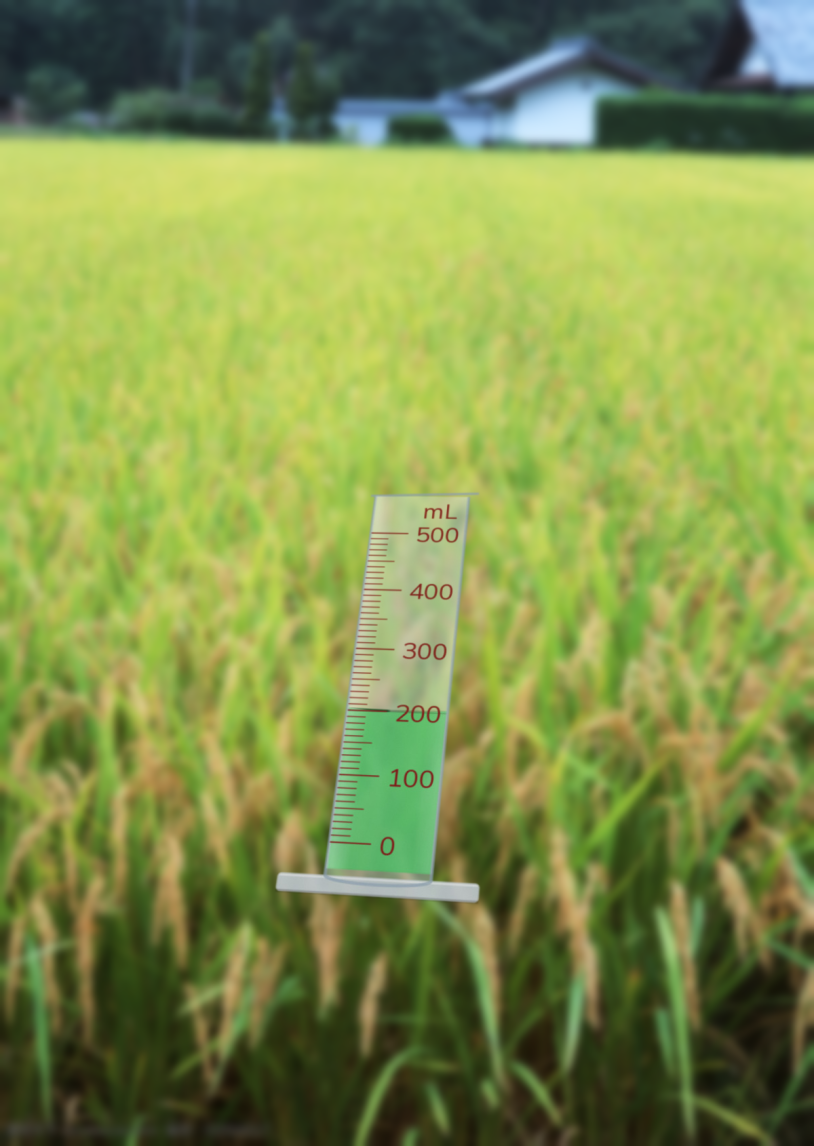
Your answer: 200 mL
